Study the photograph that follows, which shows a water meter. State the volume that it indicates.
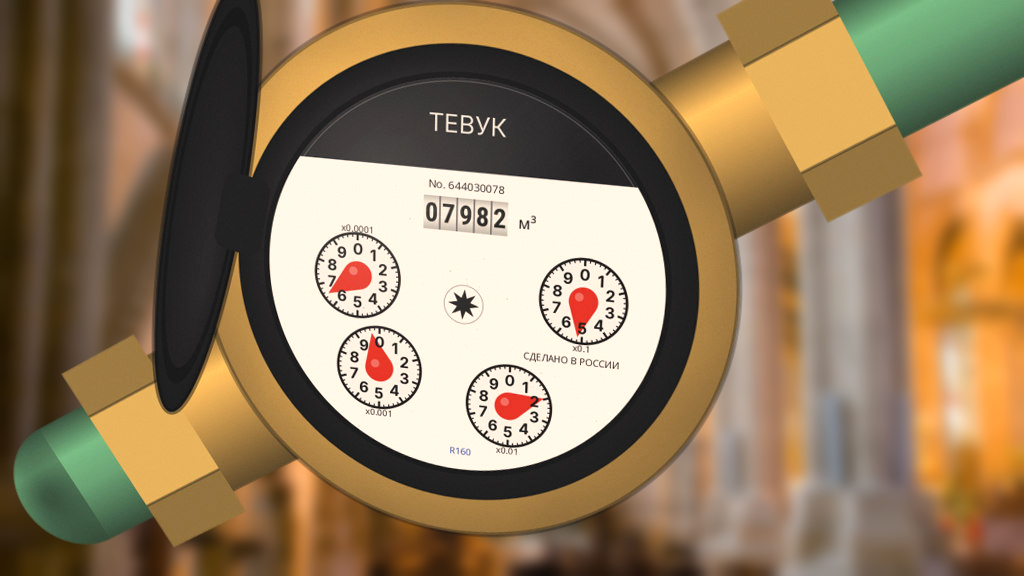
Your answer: 7982.5196 m³
